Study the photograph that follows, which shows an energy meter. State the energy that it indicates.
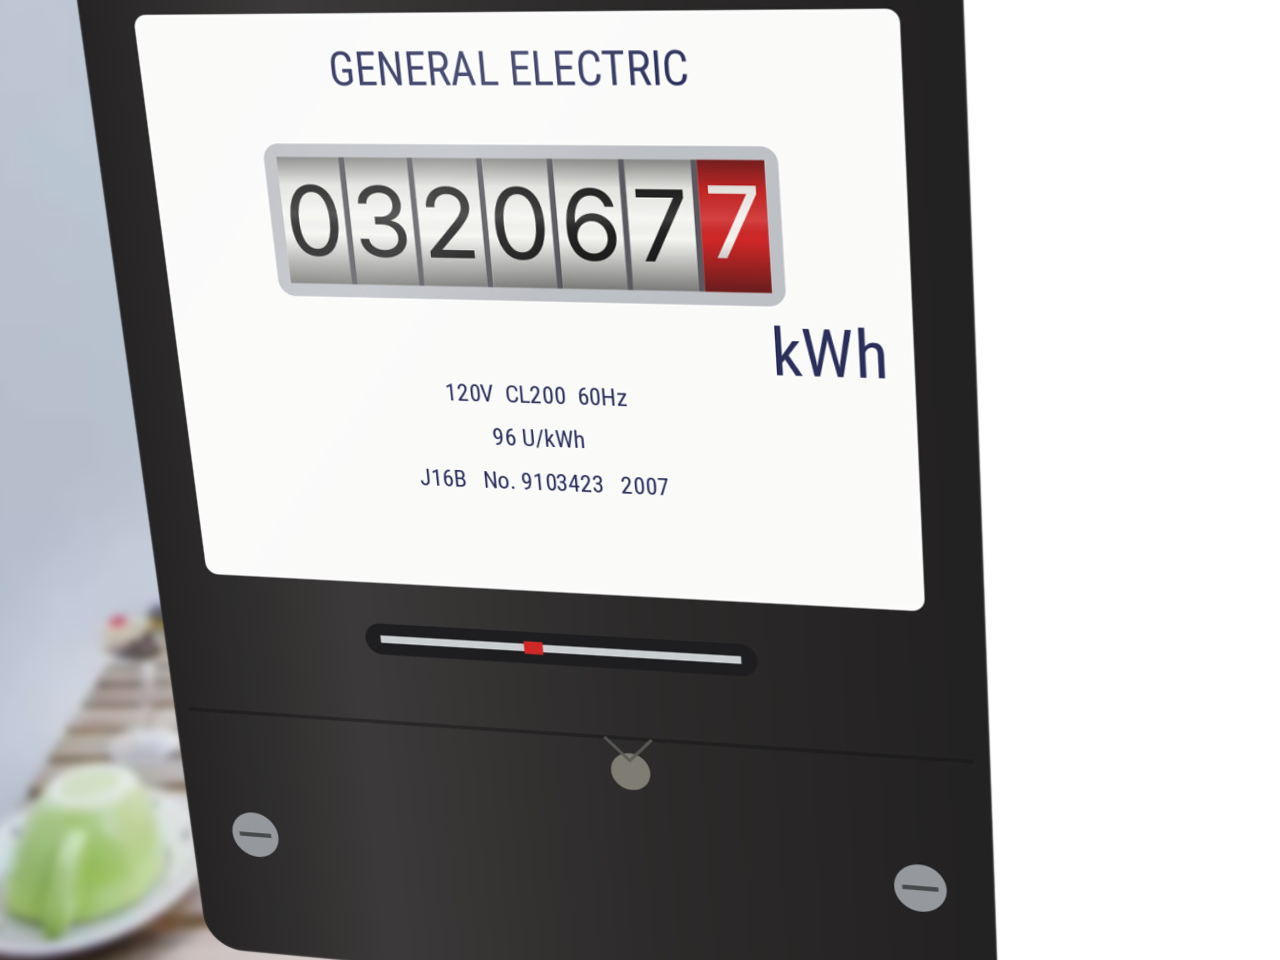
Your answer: 32067.7 kWh
